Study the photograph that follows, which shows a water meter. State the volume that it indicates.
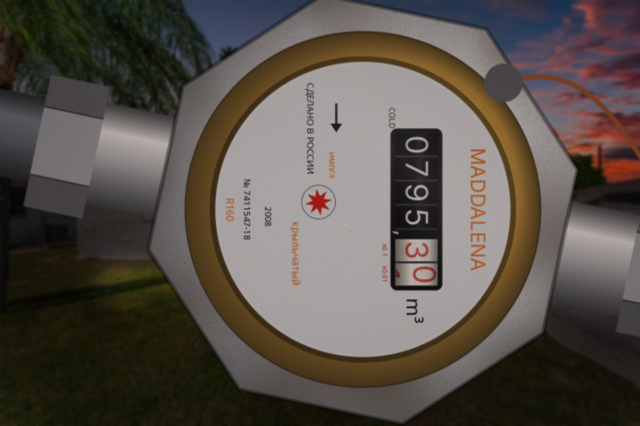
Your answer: 795.30 m³
